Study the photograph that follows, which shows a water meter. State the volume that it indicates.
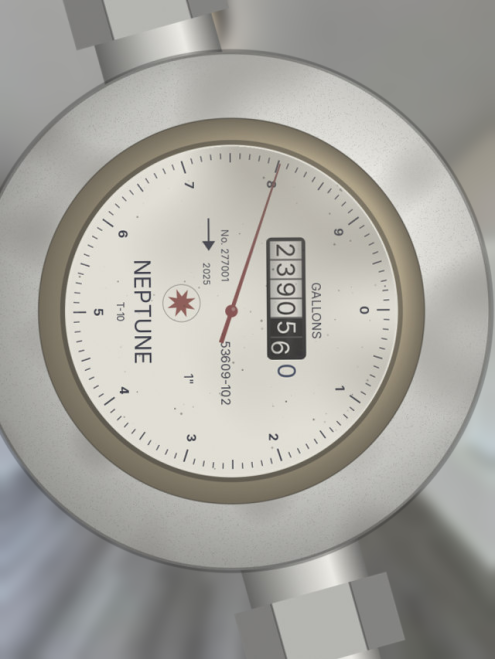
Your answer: 2390558.0 gal
